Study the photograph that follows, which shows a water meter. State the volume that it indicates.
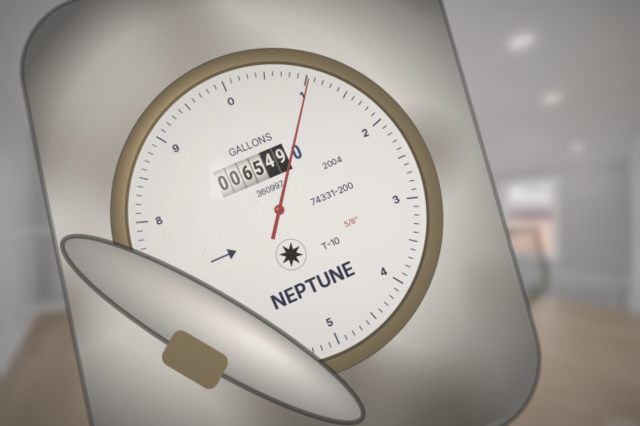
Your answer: 65491.0 gal
